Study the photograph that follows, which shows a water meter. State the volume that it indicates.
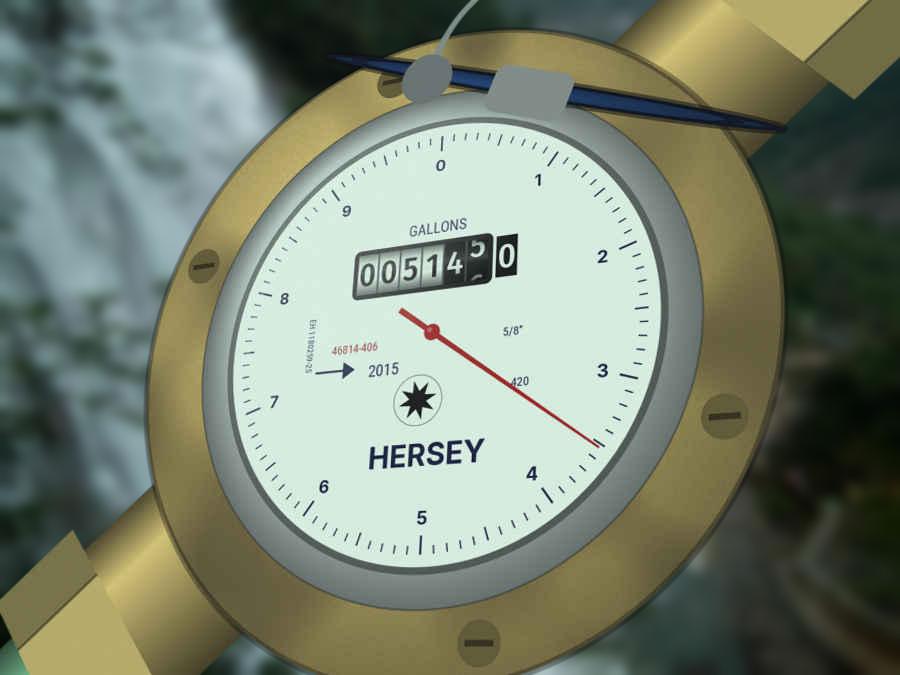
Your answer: 51453.5 gal
